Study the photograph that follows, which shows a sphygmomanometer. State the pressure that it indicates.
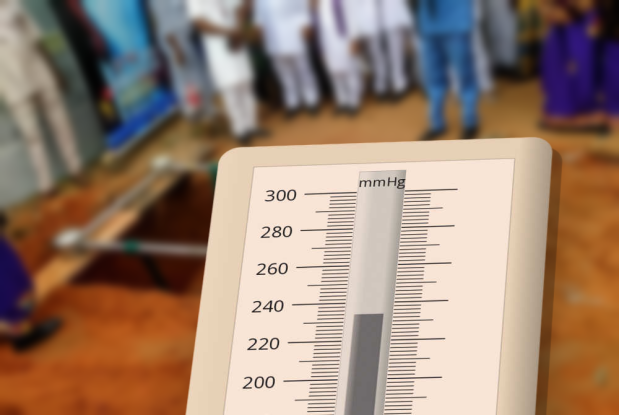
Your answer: 234 mmHg
